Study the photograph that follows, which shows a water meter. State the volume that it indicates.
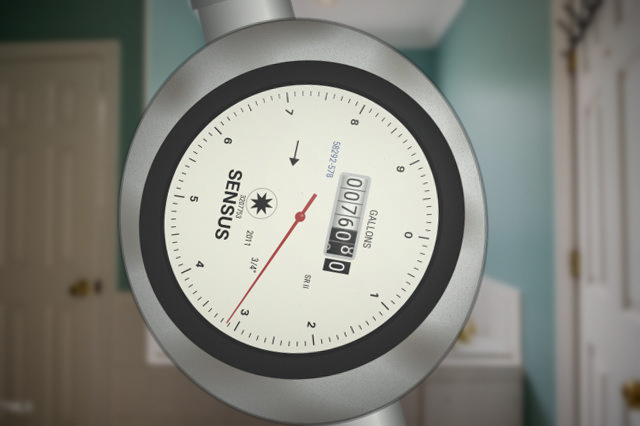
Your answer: 76083.1 gal
